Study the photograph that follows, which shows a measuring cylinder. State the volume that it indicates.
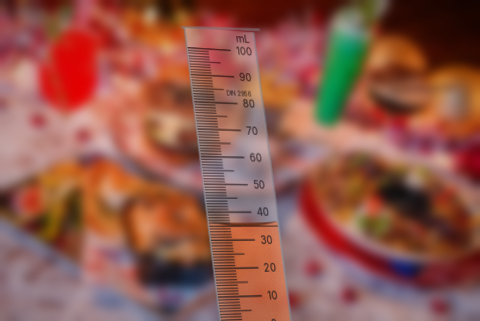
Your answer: 35 mL
